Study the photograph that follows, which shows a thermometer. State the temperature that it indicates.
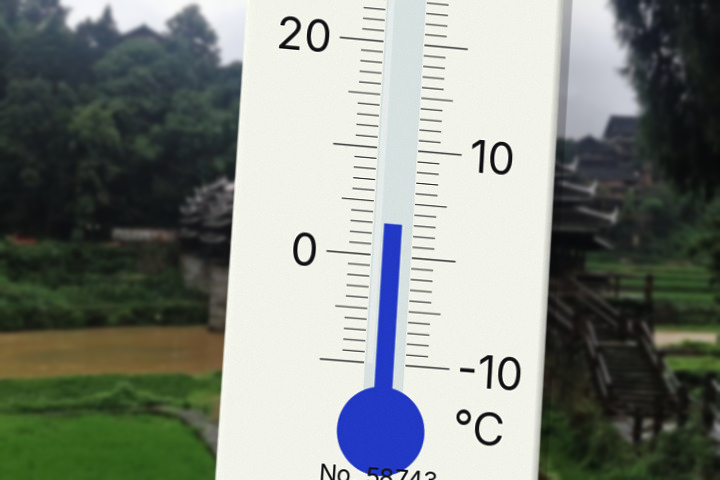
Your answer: 3 °C
